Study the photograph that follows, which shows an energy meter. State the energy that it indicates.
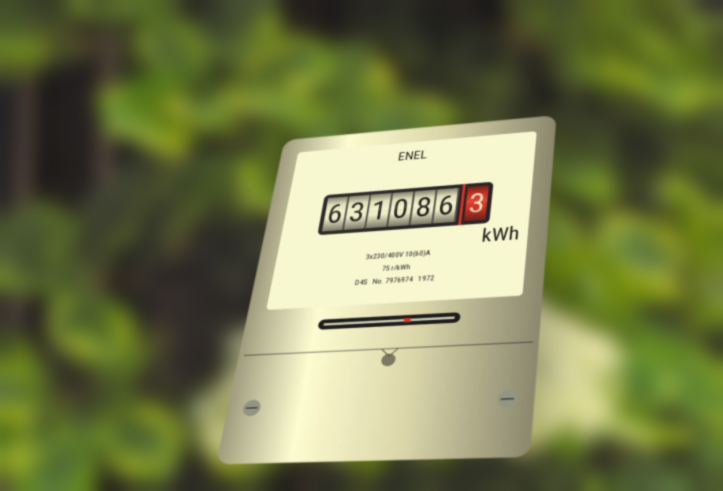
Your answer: 631086.3 kWh
